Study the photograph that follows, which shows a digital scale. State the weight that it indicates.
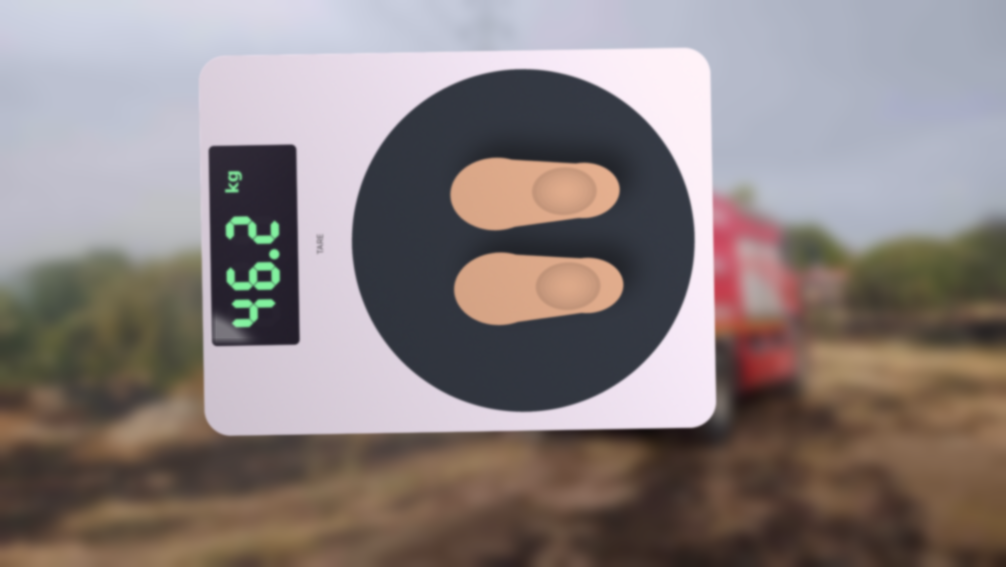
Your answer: 46.2 kg
